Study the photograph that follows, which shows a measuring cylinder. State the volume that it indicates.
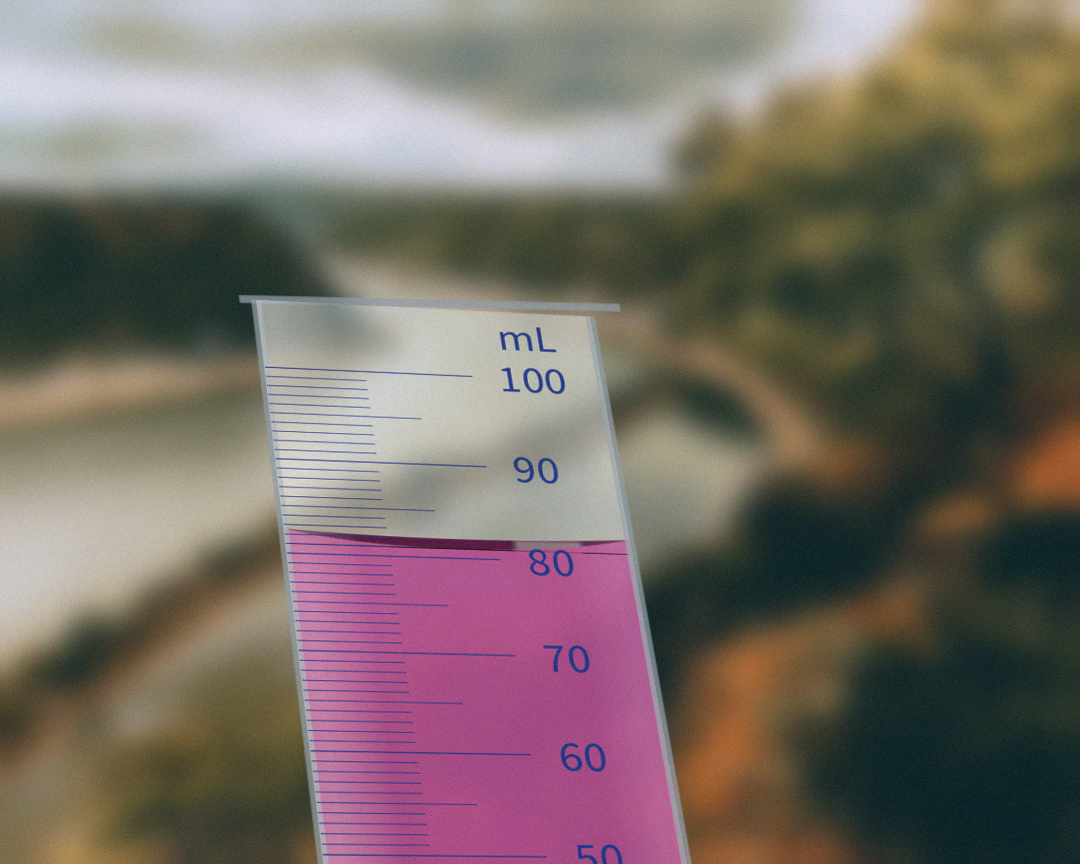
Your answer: 81 mL
